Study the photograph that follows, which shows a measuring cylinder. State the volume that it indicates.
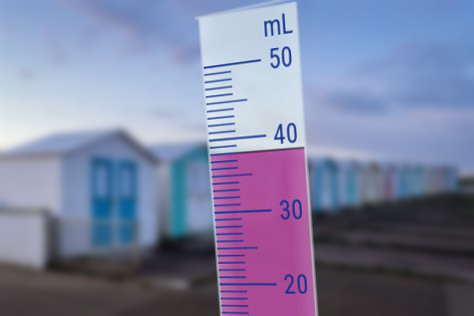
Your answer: 38 mL
